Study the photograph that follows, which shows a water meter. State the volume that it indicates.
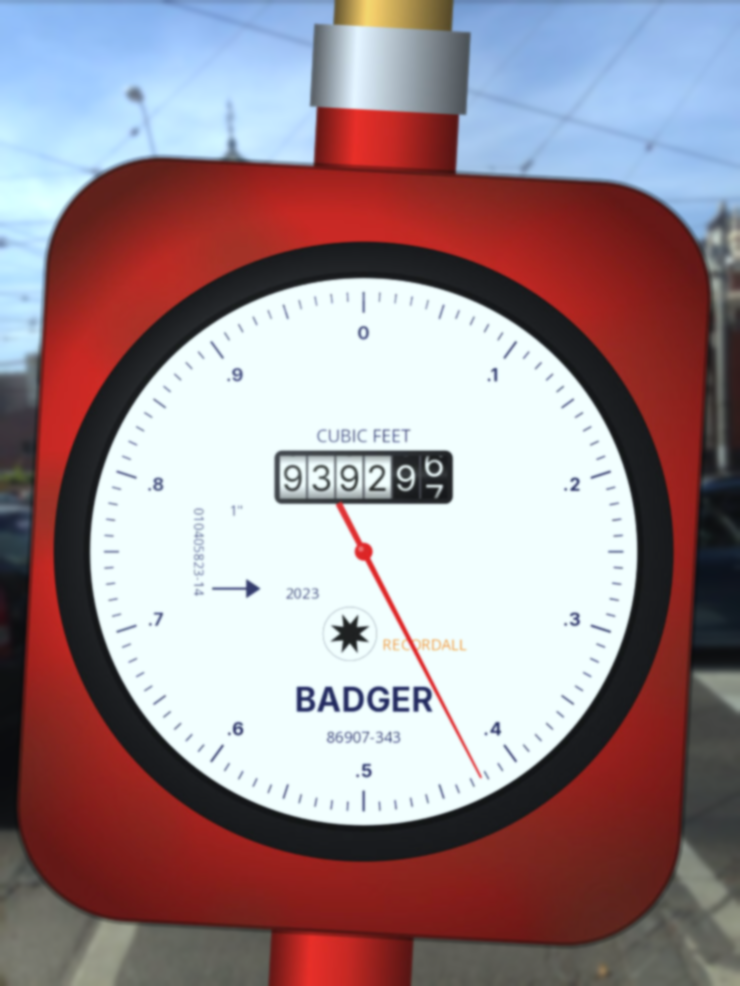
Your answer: 939296.42 ft³
